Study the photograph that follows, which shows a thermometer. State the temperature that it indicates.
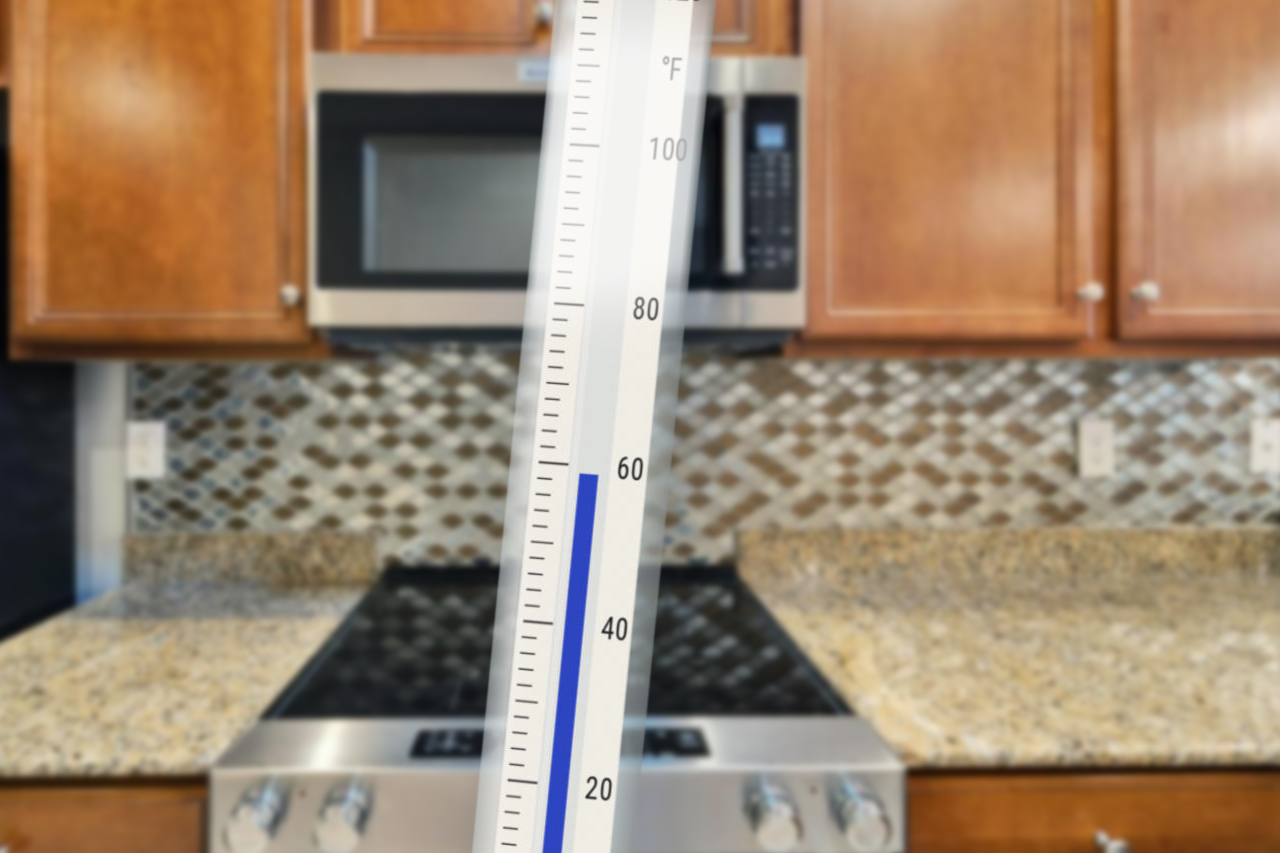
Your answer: 59 °F
